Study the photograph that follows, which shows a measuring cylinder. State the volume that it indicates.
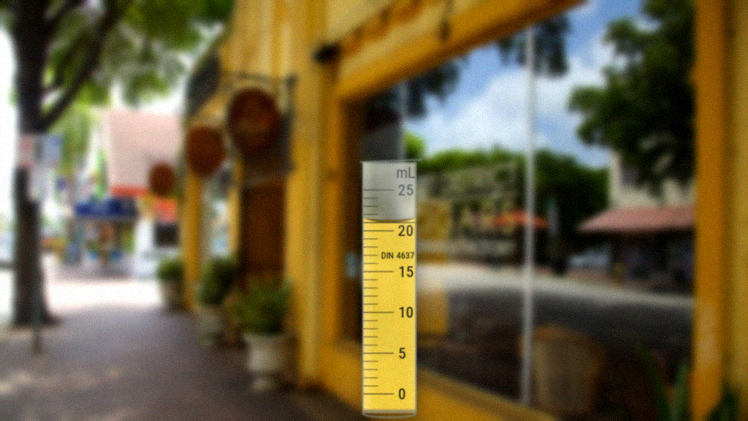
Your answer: 21 mL
